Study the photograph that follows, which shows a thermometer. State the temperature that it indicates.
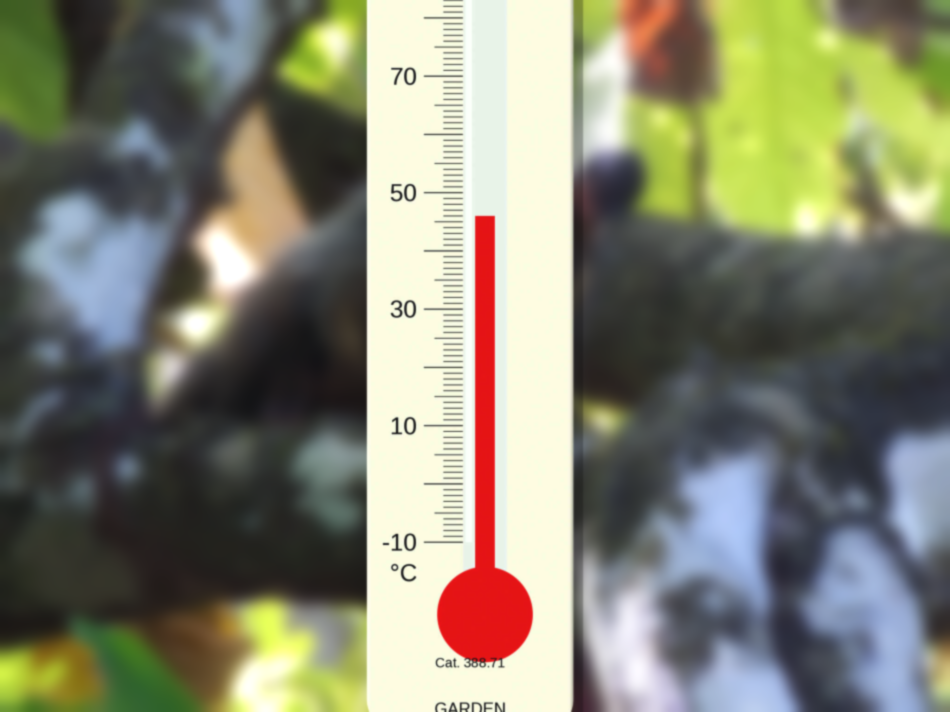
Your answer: 46 °C
